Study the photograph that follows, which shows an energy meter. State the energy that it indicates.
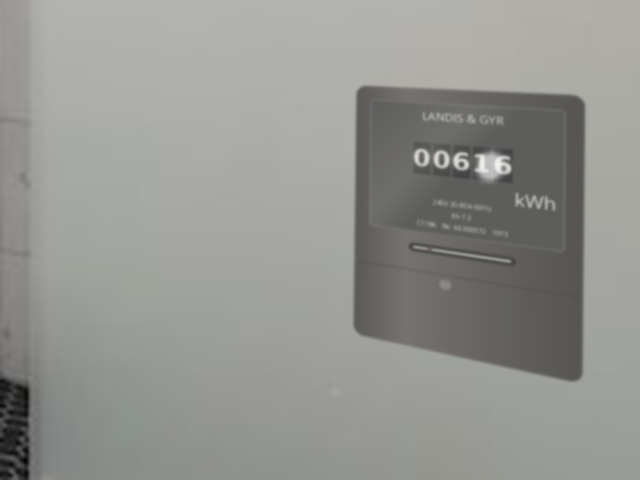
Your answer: 616 kWh
